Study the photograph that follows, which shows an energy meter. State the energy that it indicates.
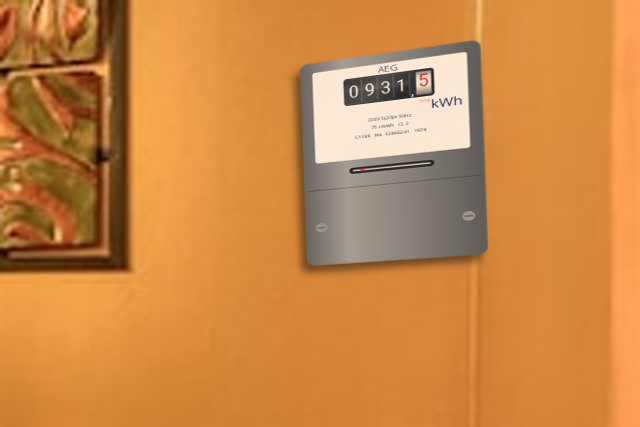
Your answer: 931.5 kWh
